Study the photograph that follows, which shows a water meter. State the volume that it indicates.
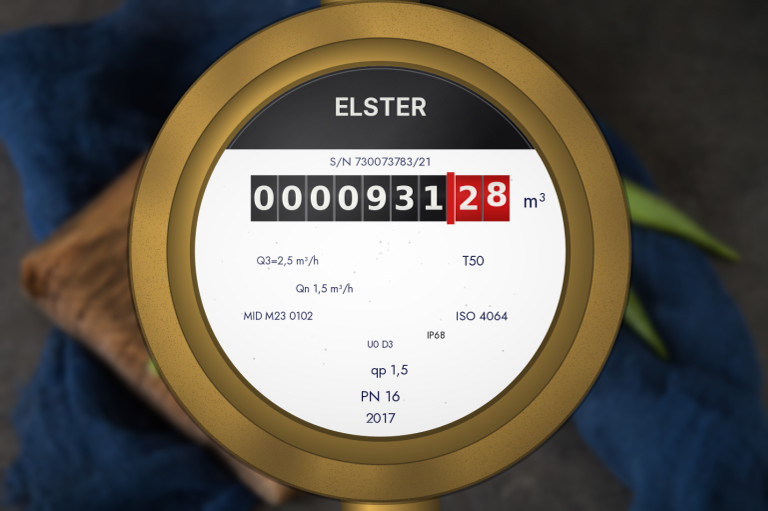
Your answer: 931.28 m³
